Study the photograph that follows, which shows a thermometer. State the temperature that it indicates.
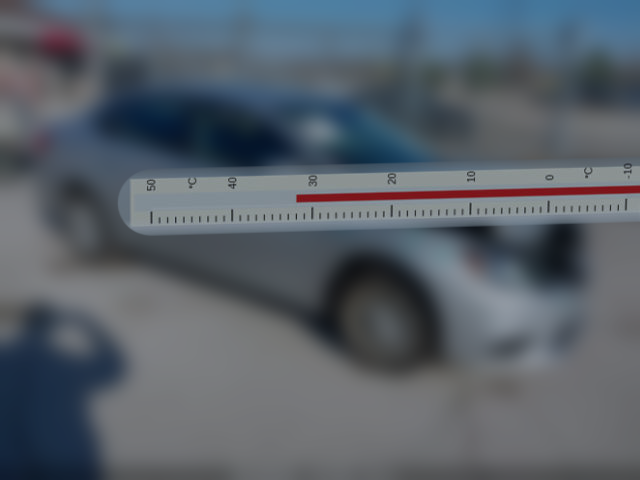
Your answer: 32 °C
